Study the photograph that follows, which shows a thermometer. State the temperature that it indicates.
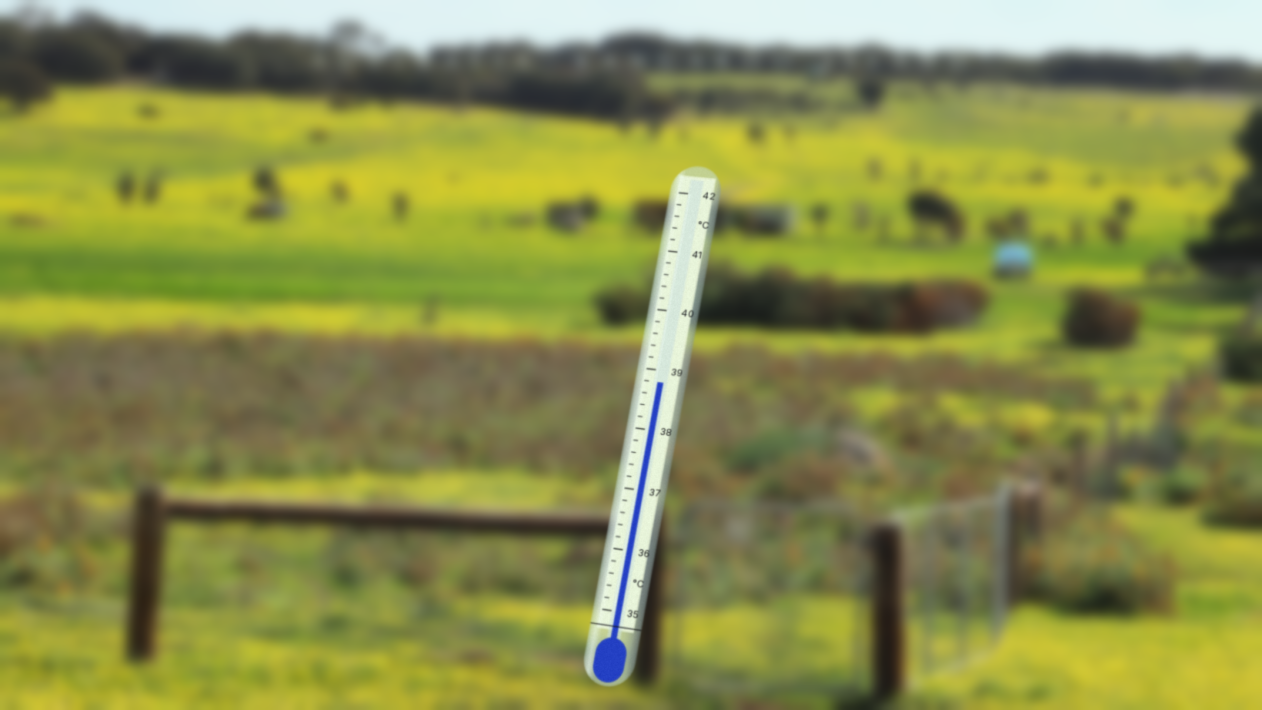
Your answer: 38.8 °C
